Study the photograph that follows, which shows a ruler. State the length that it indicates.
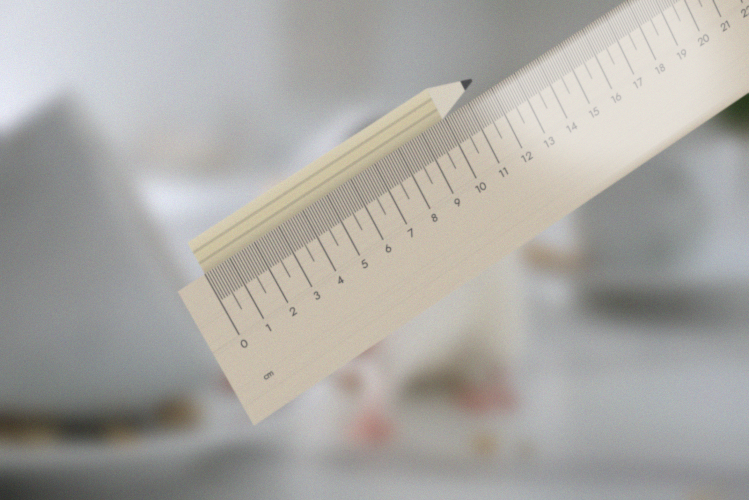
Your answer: 11.5 cm
